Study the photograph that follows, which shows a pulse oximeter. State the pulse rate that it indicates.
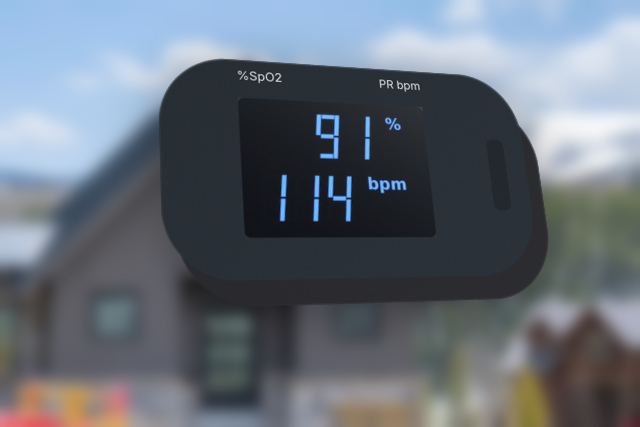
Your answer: 114 bpm
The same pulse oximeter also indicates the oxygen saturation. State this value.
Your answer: 91 %
